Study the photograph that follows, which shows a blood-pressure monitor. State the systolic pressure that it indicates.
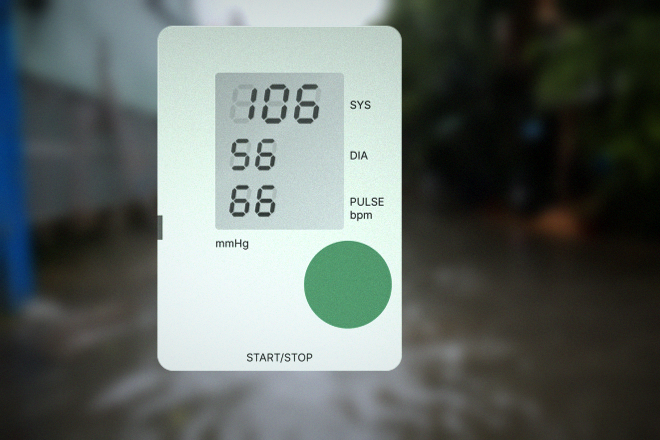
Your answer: 106 mmHg
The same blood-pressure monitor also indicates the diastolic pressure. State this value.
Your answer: 56 mmHg
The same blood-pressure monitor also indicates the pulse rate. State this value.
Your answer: 66 bpm
